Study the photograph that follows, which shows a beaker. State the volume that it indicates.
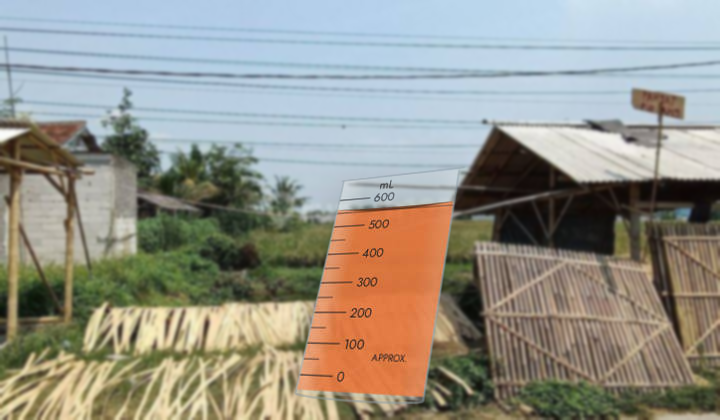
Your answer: 550 mL
